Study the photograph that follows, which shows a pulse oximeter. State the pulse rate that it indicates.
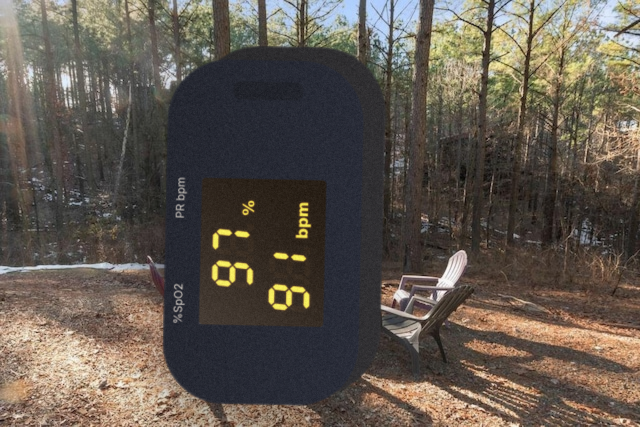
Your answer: 91 bpm
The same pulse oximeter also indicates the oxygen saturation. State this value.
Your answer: 97 %
